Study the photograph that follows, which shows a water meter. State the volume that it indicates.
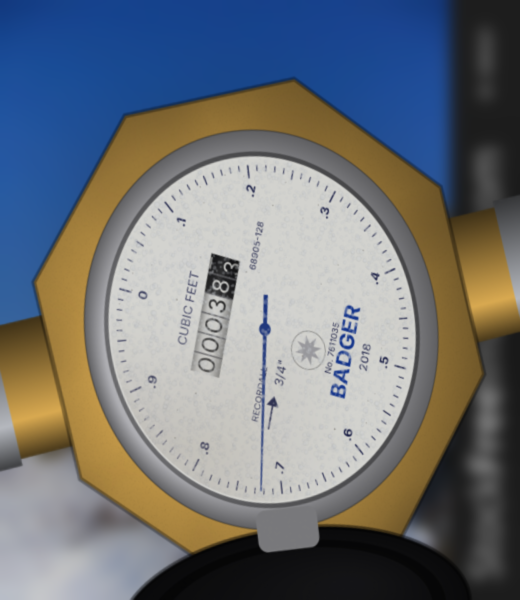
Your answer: 382.72 ft³
